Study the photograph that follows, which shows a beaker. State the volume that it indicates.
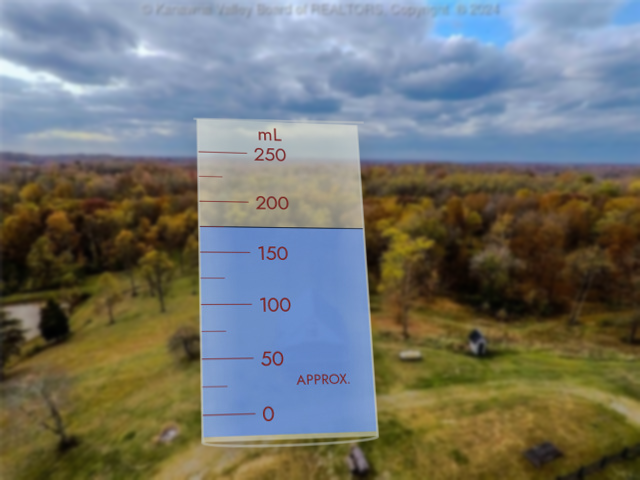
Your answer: 175 mL
